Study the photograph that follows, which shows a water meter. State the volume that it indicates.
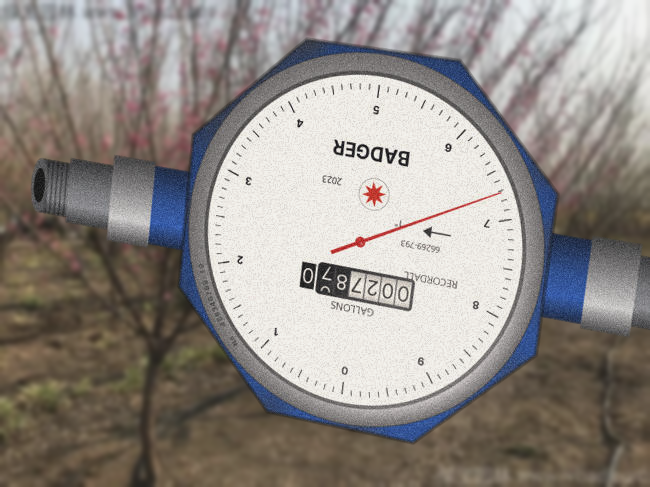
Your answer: 27866.7 gal
